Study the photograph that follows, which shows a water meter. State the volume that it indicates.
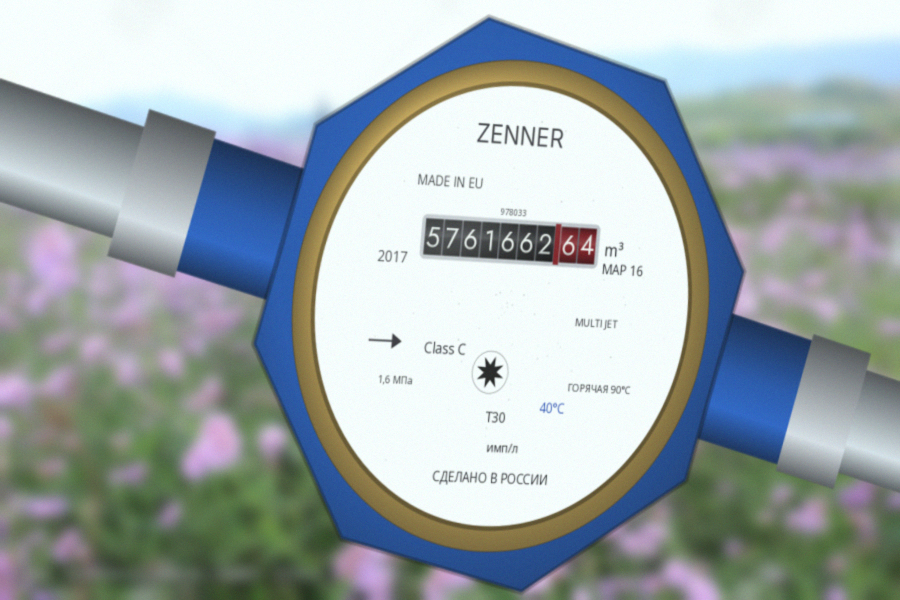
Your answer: 5761662.64 m³
